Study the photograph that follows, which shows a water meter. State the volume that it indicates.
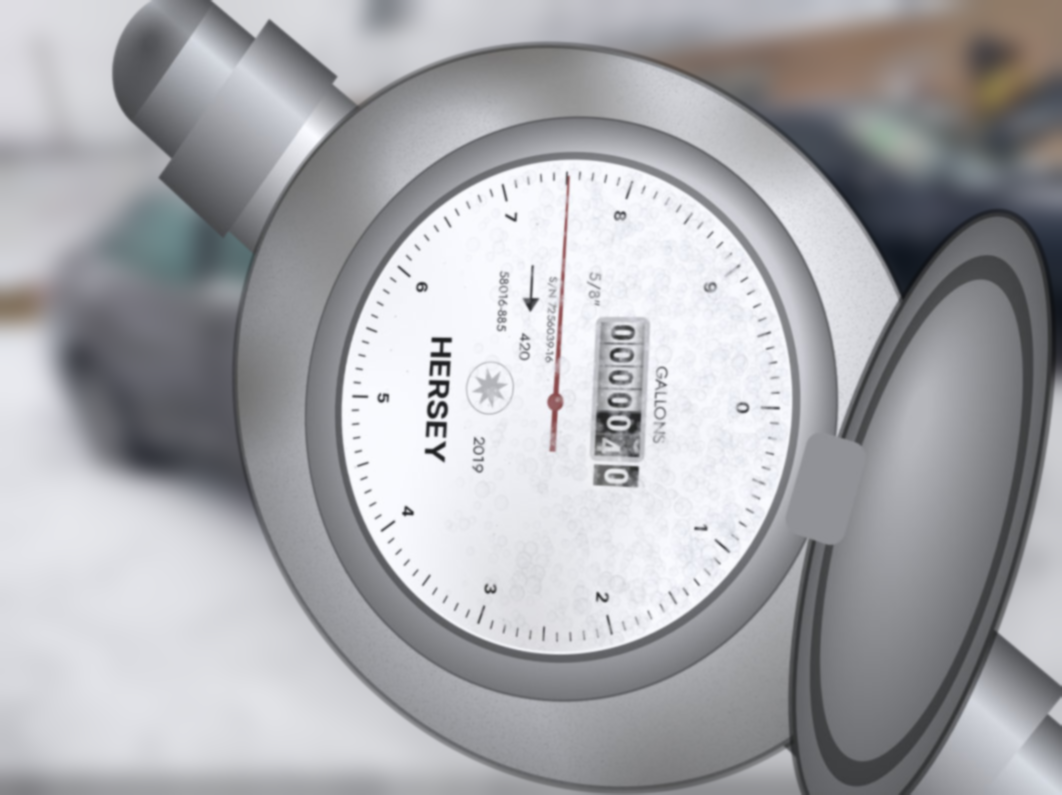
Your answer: 37.5 gal
